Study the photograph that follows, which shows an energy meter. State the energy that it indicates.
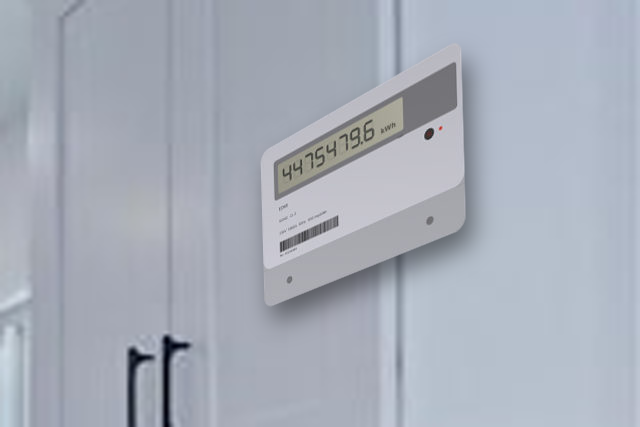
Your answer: 4475479.6 kWh
